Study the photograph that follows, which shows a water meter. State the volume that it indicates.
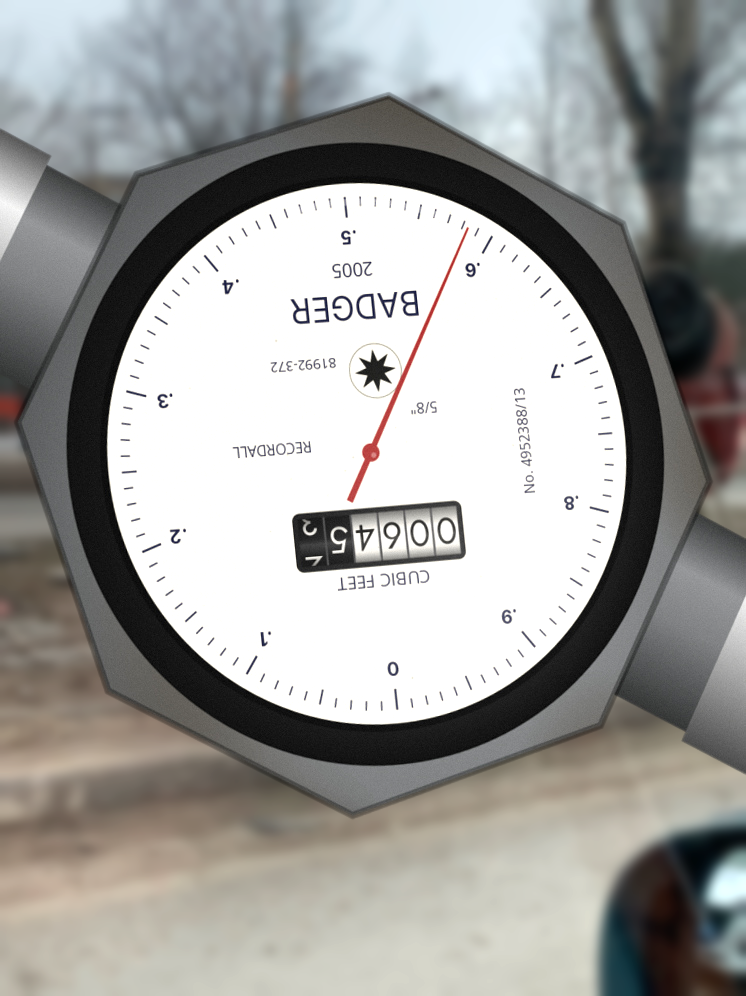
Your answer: 6452.58 ft³
